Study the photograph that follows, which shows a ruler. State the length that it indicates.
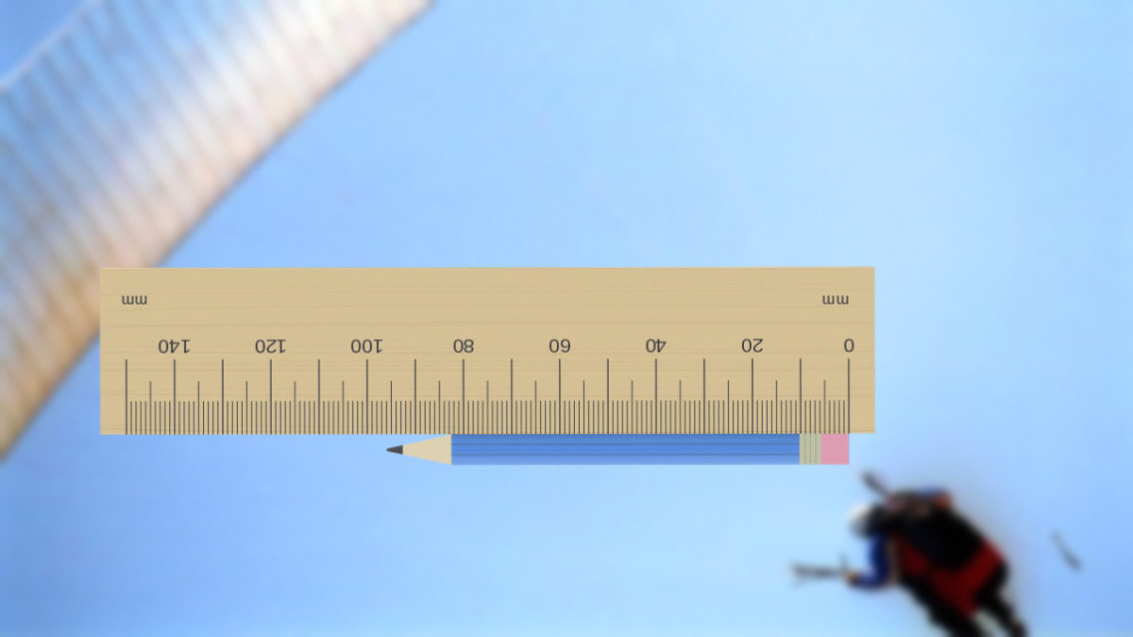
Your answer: 96 mm
